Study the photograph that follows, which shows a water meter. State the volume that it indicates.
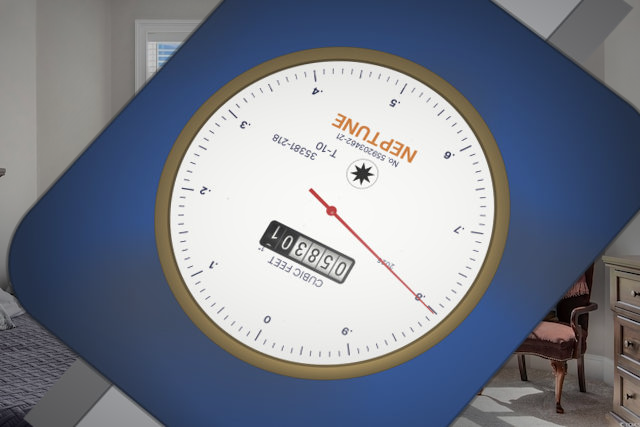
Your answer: 58300.80 ft³
